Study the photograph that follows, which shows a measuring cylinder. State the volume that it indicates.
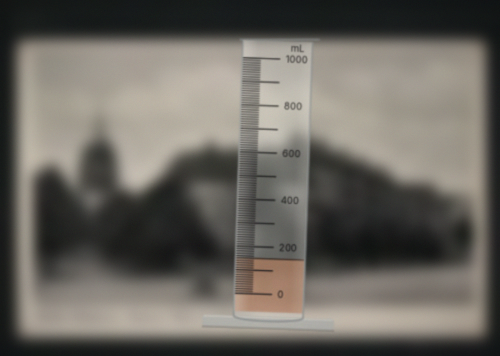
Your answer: 150 mL
